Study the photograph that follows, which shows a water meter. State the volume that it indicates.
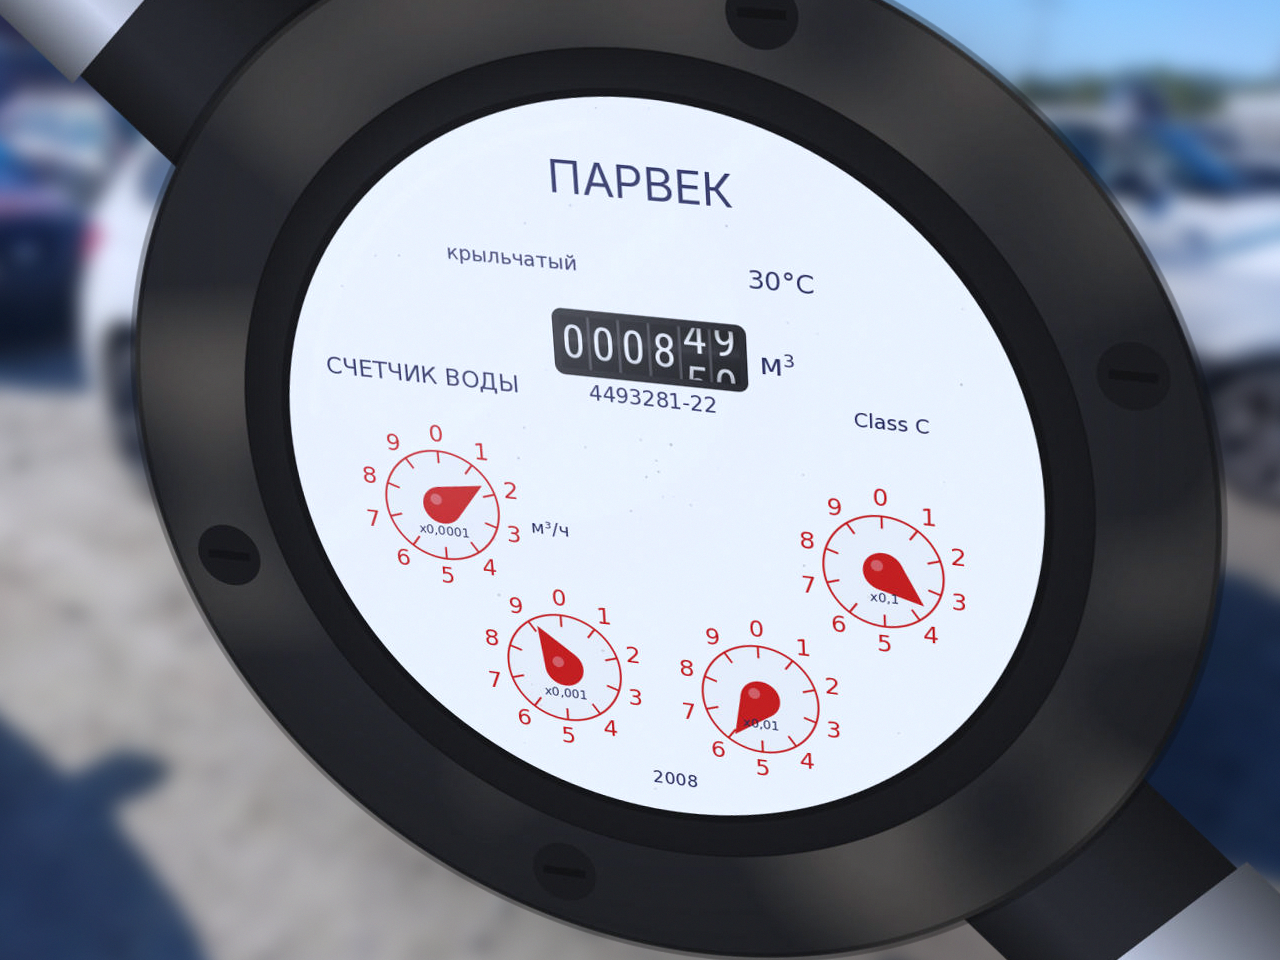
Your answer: 849.3591 m³
